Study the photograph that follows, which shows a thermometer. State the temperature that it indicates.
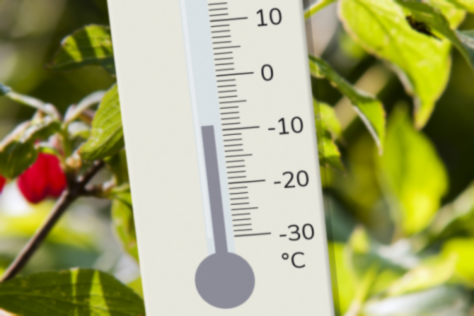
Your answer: -9 °C
